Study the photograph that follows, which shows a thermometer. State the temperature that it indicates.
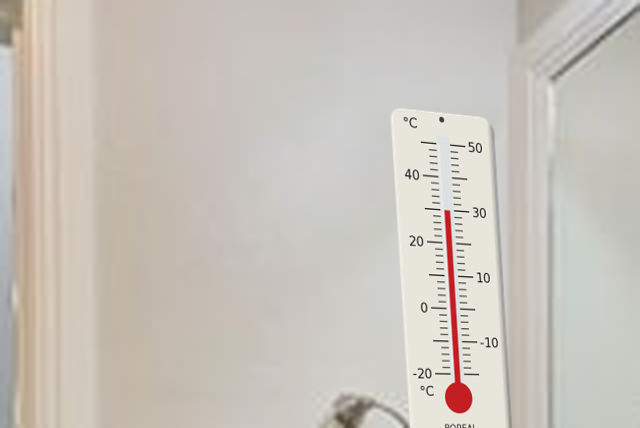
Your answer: 30 °C
